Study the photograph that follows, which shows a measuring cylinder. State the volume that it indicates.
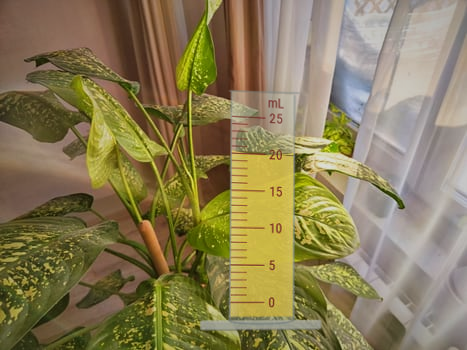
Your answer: 20 mL
